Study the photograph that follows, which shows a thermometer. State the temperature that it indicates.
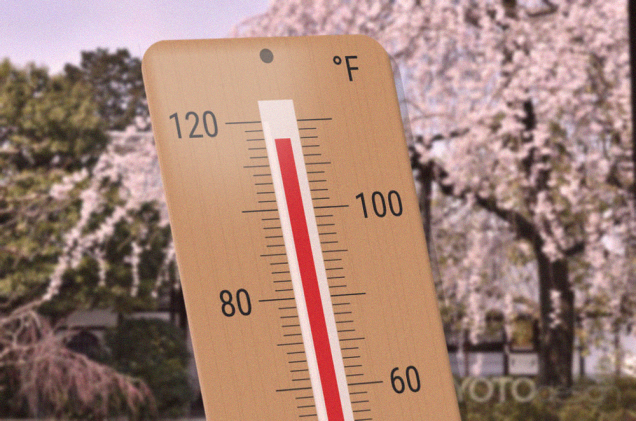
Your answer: 116 °F
